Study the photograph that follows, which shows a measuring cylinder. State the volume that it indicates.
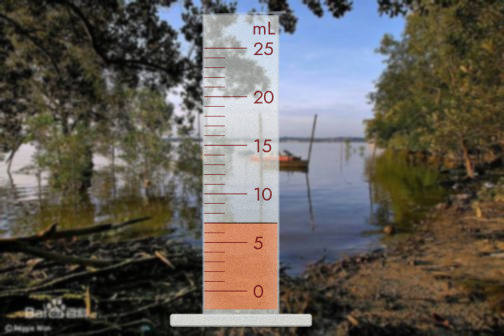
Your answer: 7 mL
